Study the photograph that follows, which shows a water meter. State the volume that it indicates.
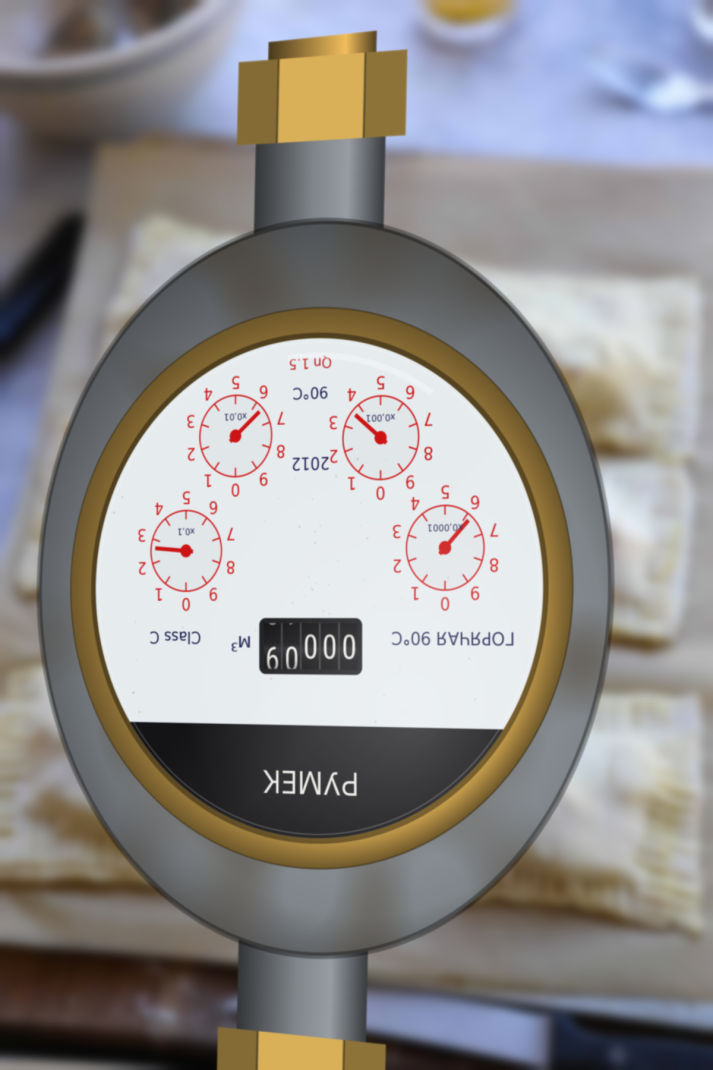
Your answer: 9.2636 m³
